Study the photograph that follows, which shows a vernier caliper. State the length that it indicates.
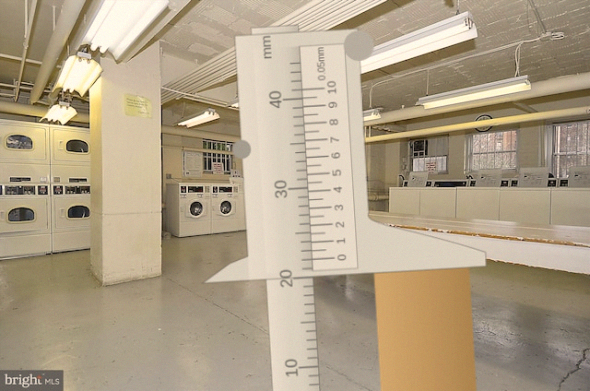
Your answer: 22.0 mm
